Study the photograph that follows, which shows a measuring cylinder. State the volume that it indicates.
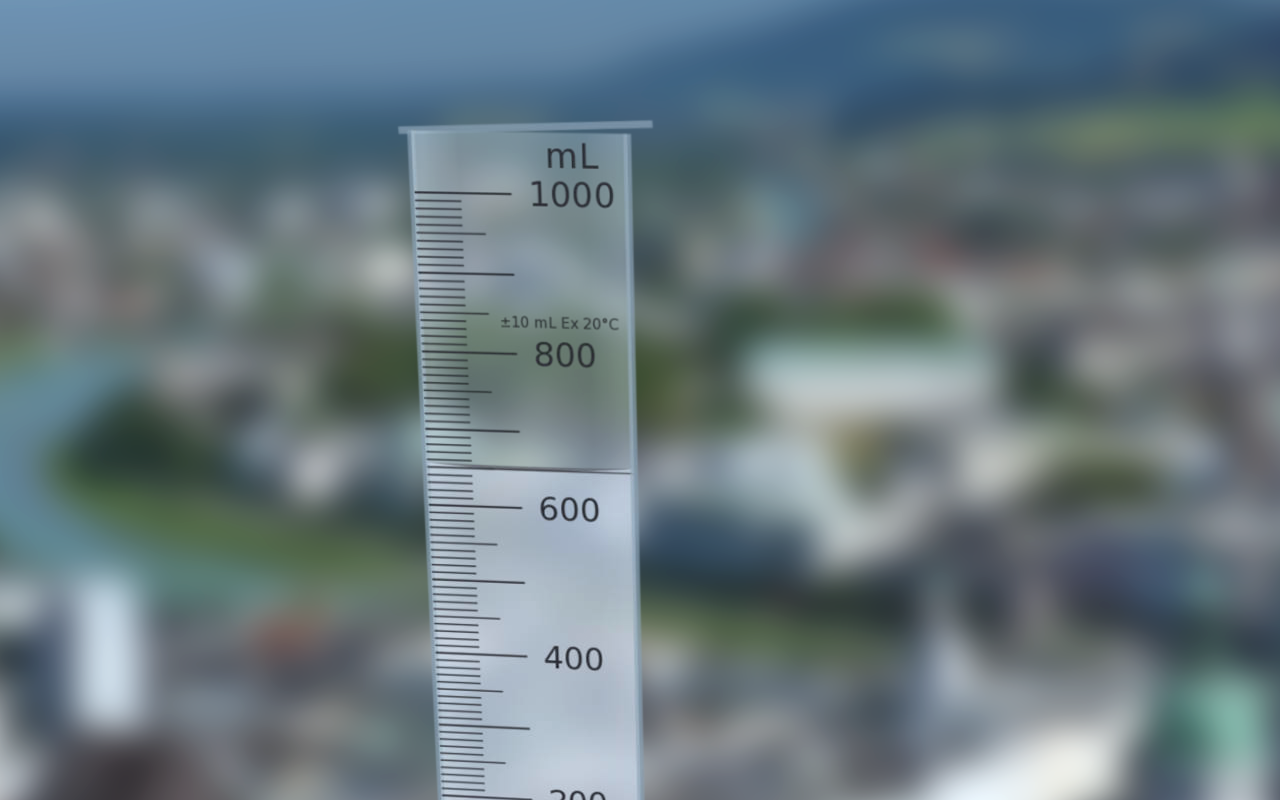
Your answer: 650 mL
